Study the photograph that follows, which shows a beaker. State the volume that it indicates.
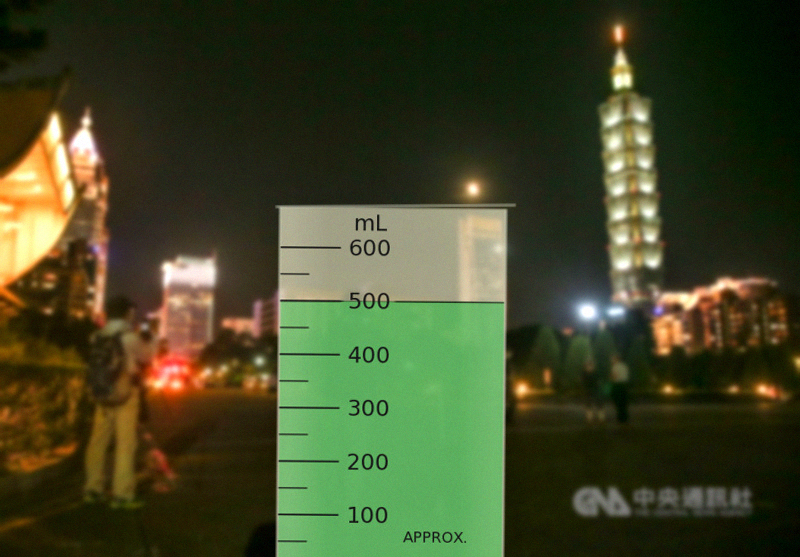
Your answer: 500 mL
